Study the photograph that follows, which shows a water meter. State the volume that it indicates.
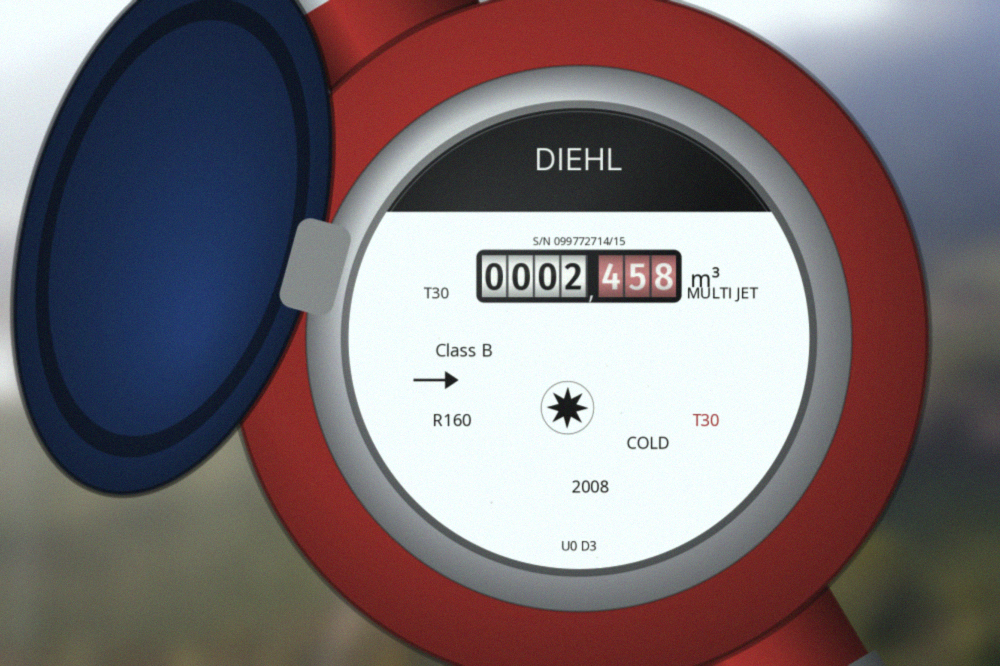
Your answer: 2.458 m³
